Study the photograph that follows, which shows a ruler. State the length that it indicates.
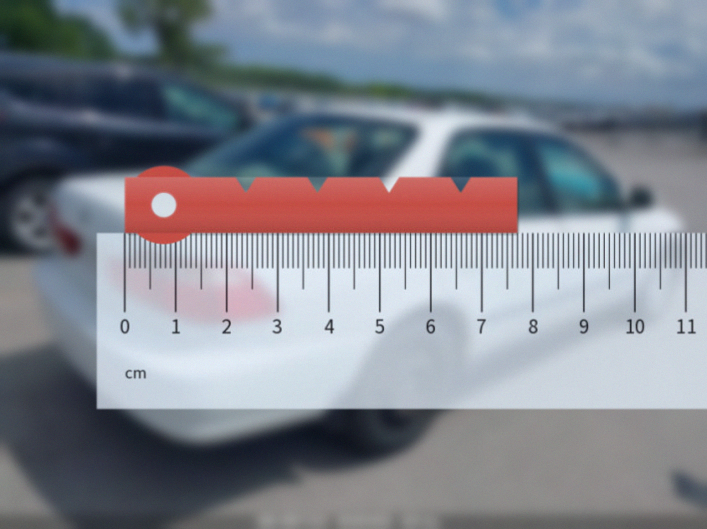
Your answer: 7.7 cm
